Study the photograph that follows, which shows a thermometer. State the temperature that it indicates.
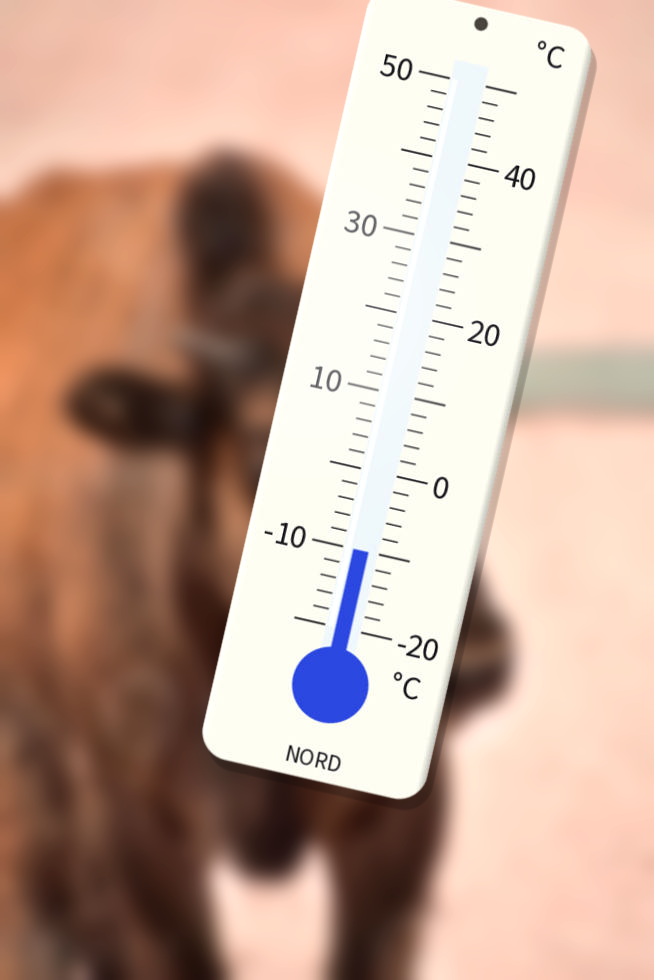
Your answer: -10 °C
